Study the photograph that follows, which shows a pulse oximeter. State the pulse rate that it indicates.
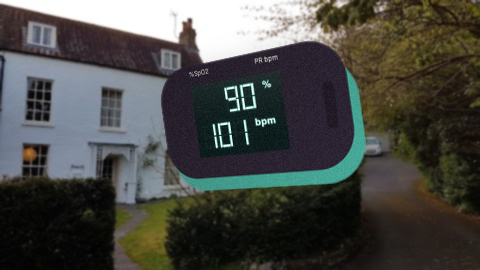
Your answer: 101 bpm
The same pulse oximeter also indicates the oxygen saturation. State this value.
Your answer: 90 %
